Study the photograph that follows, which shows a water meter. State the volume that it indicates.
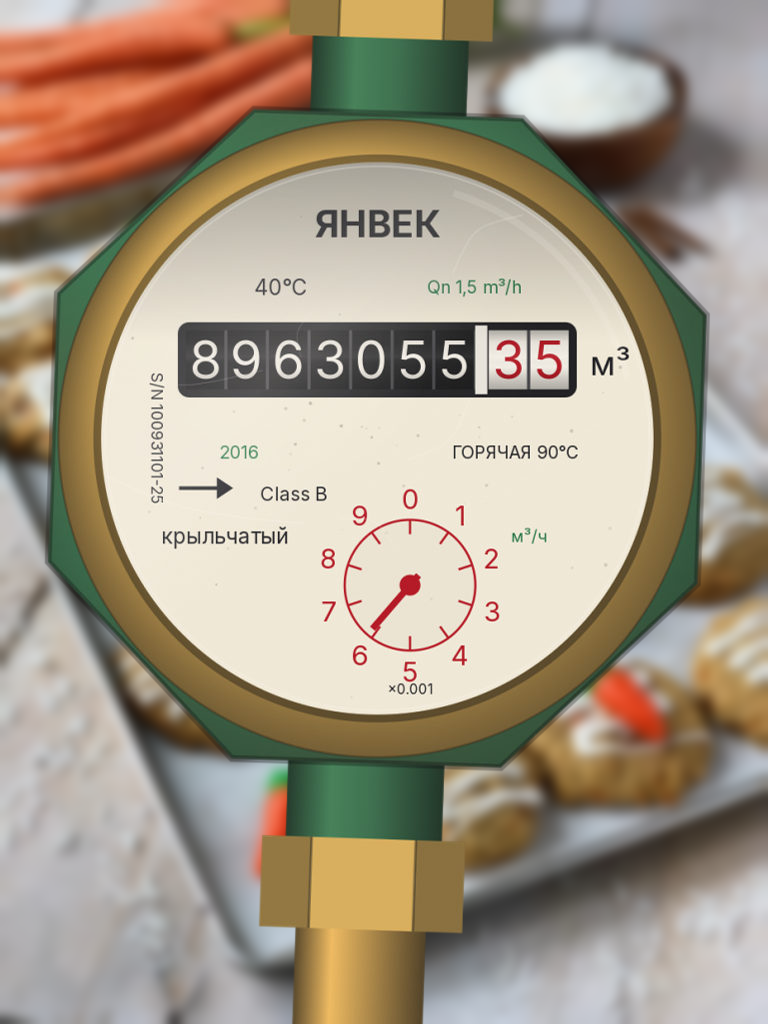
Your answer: 8963055.356 m³
